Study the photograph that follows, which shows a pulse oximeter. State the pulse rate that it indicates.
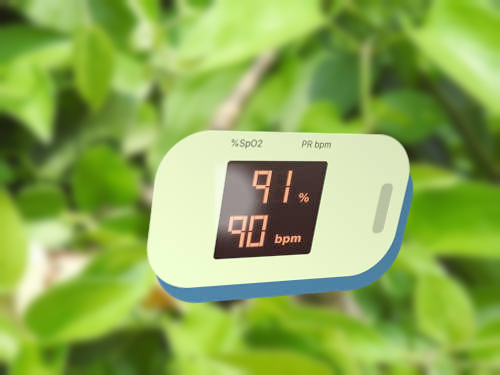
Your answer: 90 bpm
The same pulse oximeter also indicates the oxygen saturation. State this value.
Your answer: 91 %
